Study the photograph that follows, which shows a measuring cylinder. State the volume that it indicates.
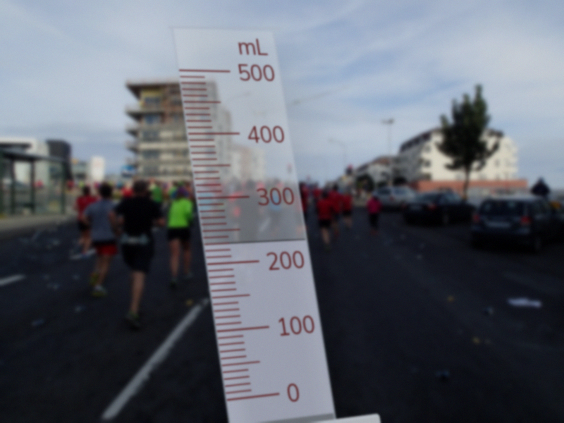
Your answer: 230 mL
